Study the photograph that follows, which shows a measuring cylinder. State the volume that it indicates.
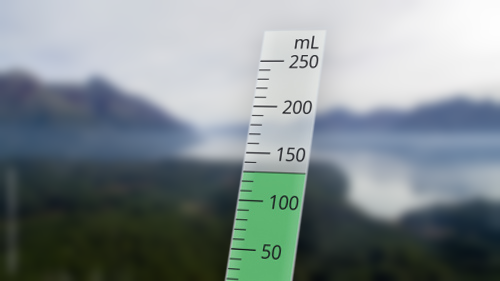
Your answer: 130 mL
